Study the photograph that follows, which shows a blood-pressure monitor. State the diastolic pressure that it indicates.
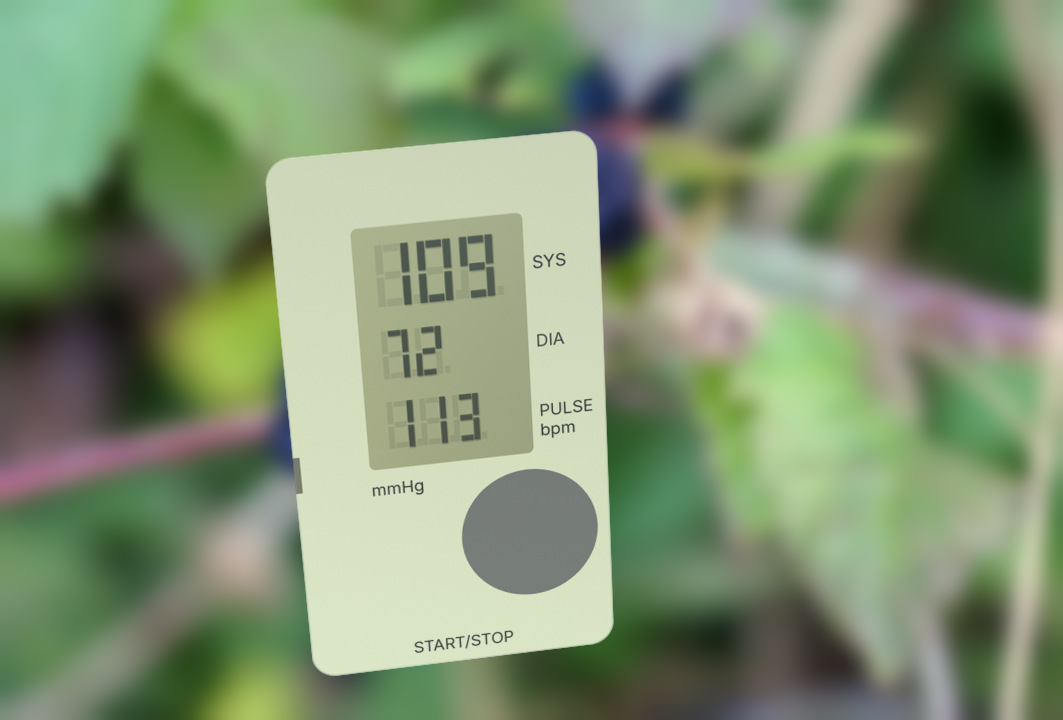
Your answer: 72 mmHg
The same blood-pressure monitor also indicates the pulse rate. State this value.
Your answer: 113 bpm
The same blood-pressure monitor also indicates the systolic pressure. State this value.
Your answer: 109 mmHg
